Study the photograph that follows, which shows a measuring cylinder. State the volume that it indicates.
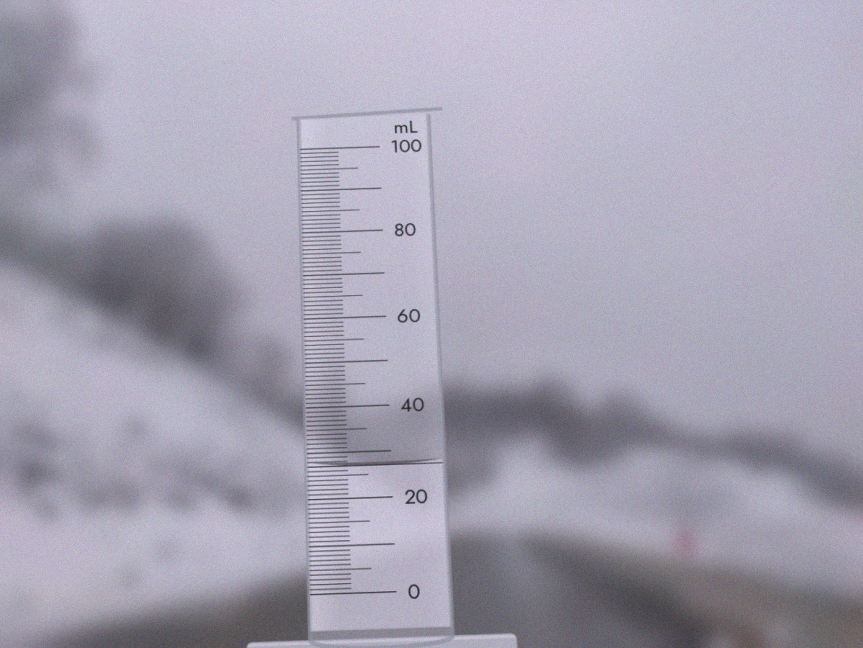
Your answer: 27 mL
